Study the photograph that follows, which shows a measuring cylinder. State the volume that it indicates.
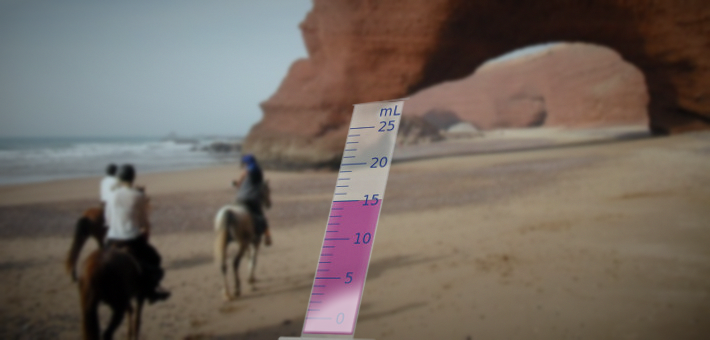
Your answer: 15 mL
